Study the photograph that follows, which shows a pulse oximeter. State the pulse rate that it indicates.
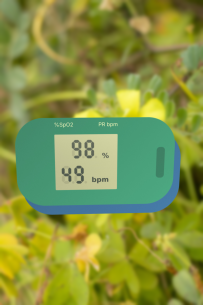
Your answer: 49 bpm
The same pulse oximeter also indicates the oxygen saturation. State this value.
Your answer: 98 %
